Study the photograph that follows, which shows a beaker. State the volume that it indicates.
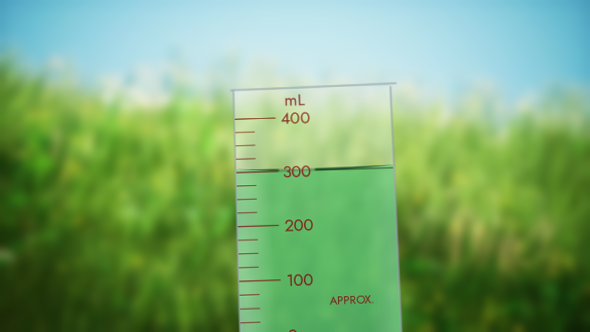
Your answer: 300 mL
